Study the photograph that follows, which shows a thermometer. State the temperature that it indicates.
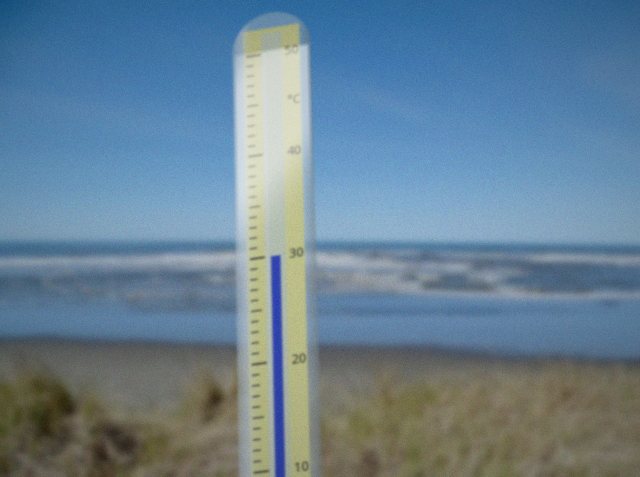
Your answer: 30 °C
